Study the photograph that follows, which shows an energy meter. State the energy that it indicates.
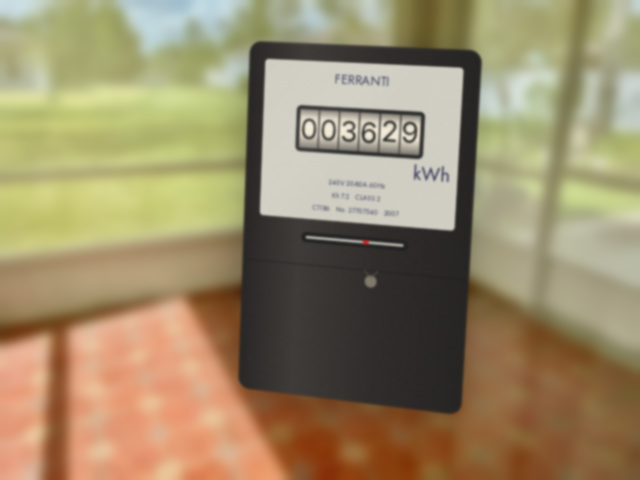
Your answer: 3629 kWh
